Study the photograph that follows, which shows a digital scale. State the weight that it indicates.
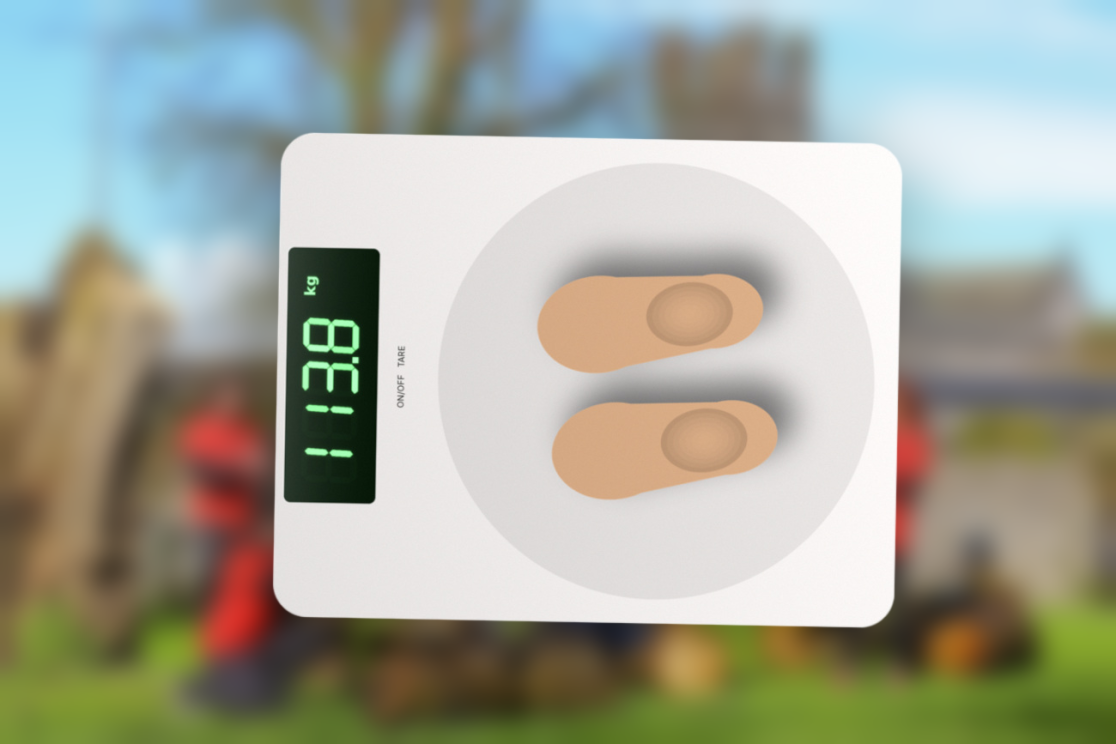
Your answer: 113.8 kg
